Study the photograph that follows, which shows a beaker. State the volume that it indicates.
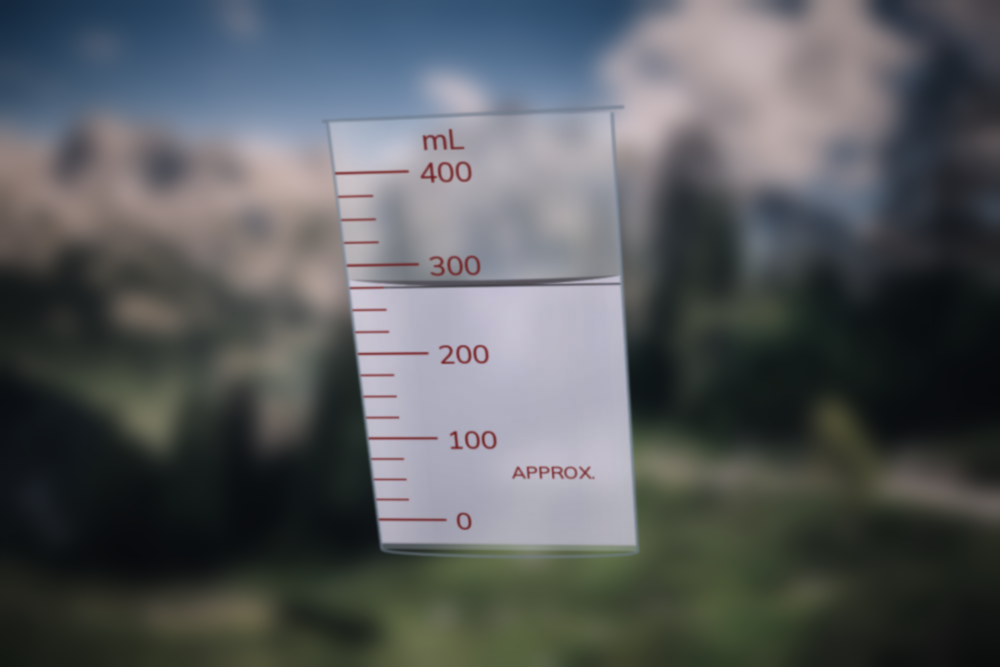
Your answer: 275 mL
